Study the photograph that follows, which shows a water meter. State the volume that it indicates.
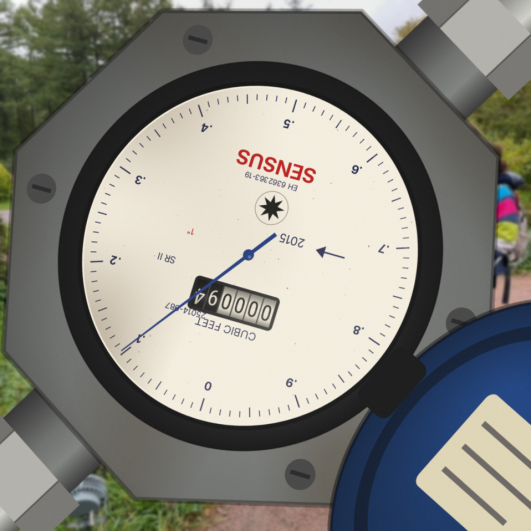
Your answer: 94.10 ft³
